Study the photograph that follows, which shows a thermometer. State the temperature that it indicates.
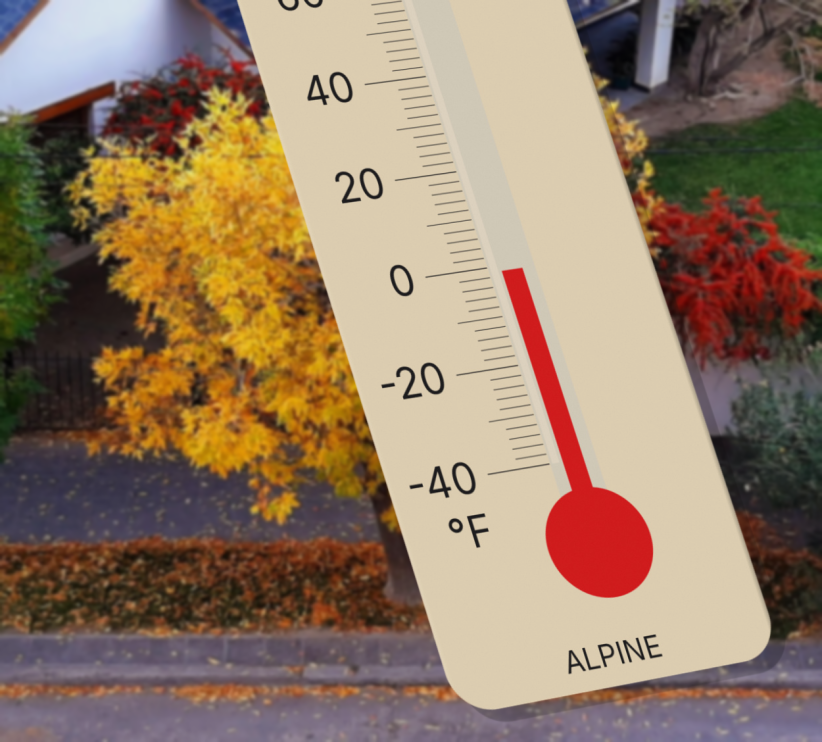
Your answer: -1 °F
